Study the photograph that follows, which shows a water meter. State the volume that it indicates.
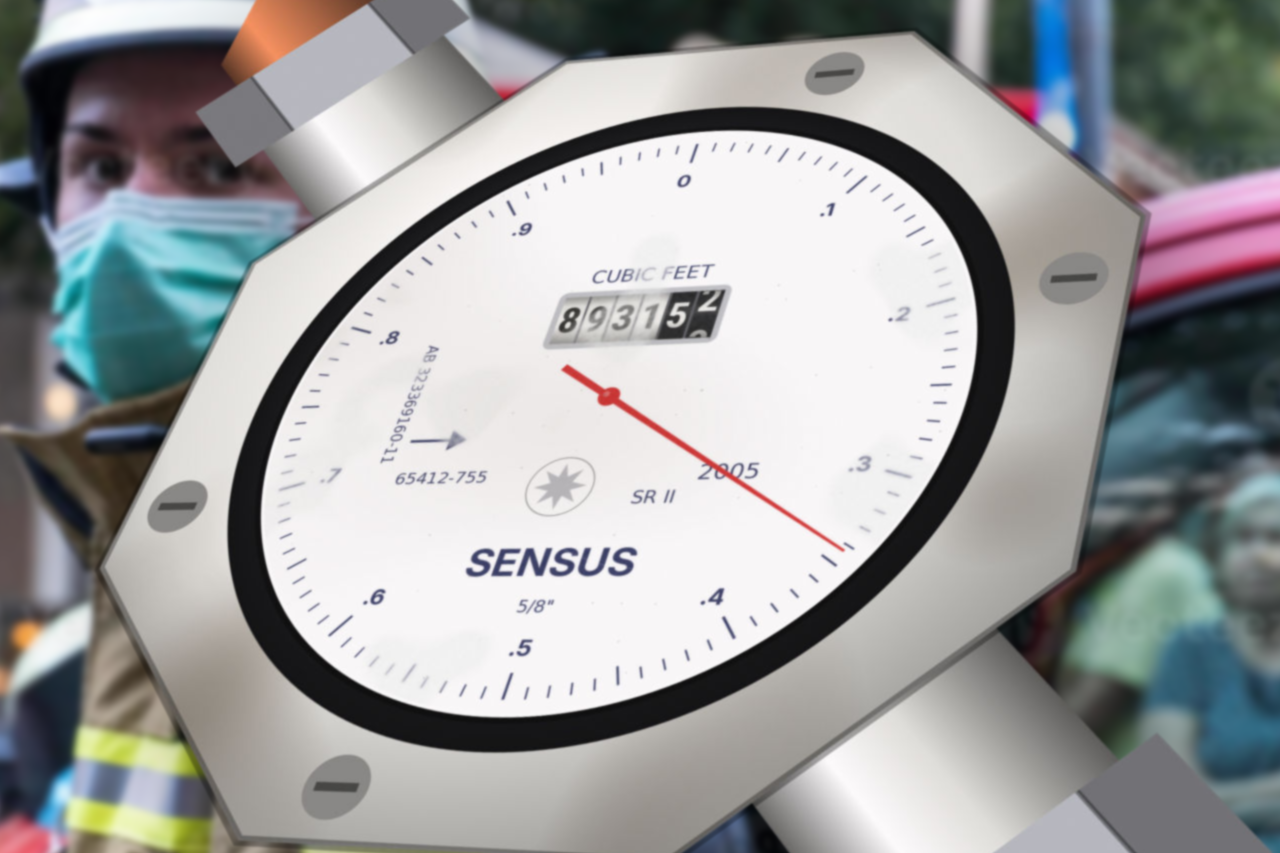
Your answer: 893152.34 ft³
